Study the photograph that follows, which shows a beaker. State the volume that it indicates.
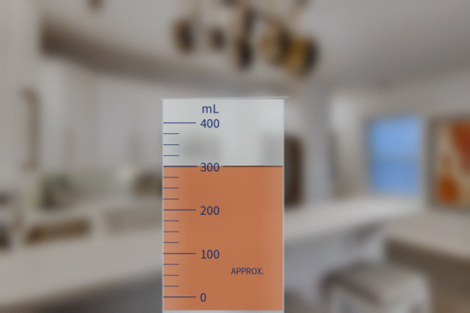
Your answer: 300 mL
